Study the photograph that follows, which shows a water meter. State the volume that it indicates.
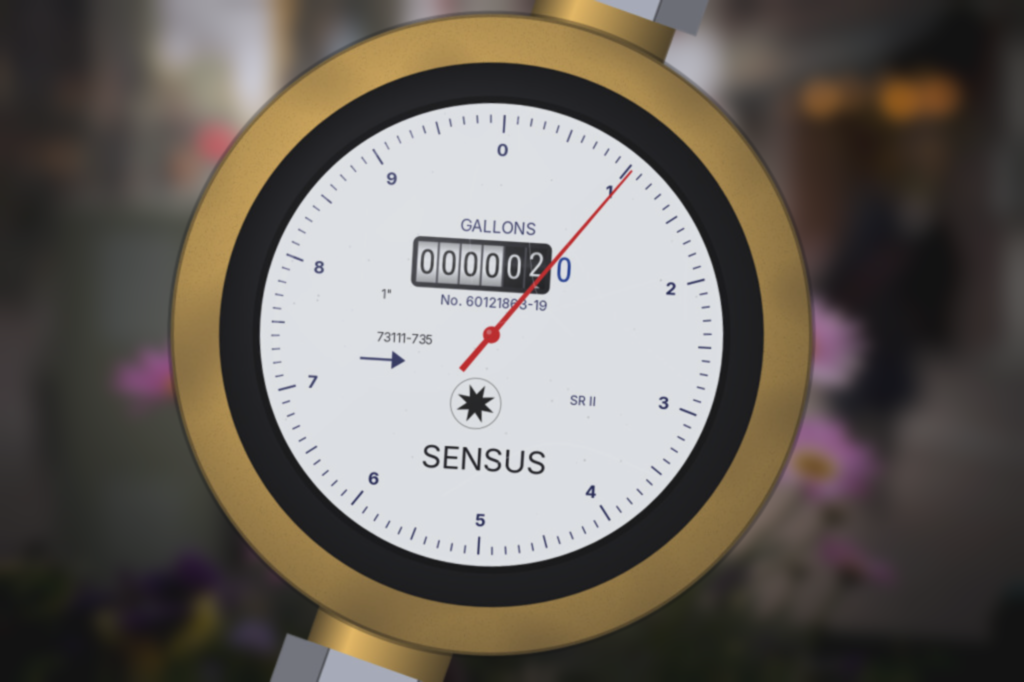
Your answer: 21.0 gal
